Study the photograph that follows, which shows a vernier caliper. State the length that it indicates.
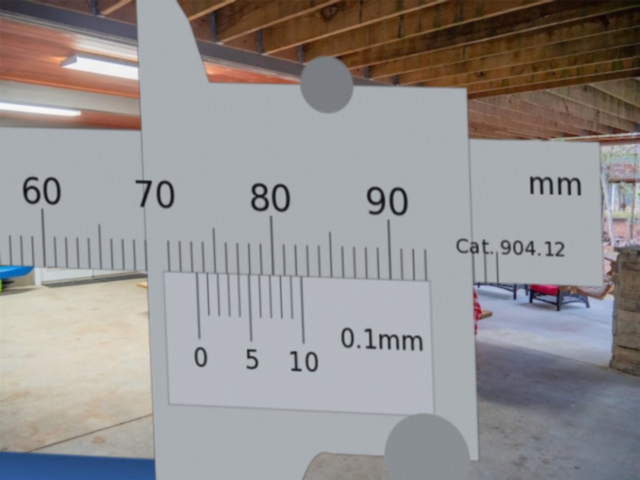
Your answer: 73.4 mm
